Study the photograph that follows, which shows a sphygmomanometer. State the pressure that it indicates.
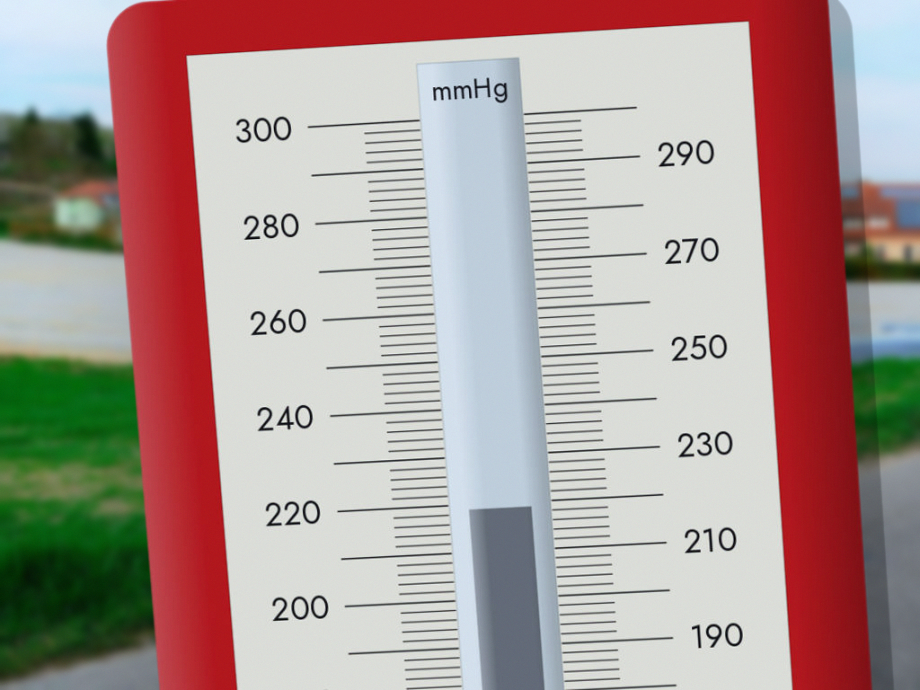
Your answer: 219 mmHg
